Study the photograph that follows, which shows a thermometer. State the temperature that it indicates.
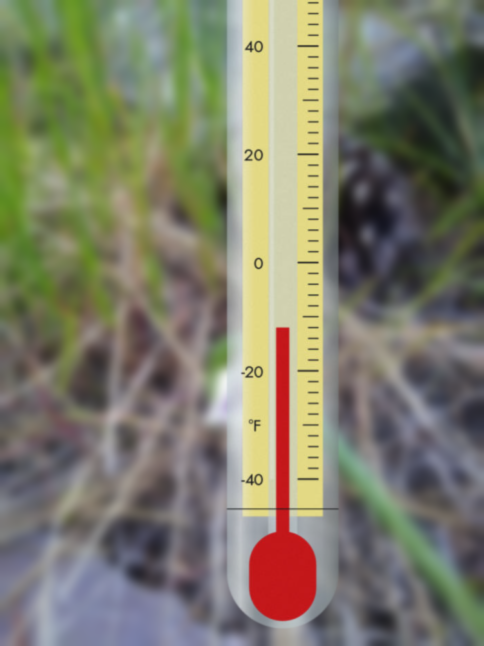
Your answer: -12 °F
